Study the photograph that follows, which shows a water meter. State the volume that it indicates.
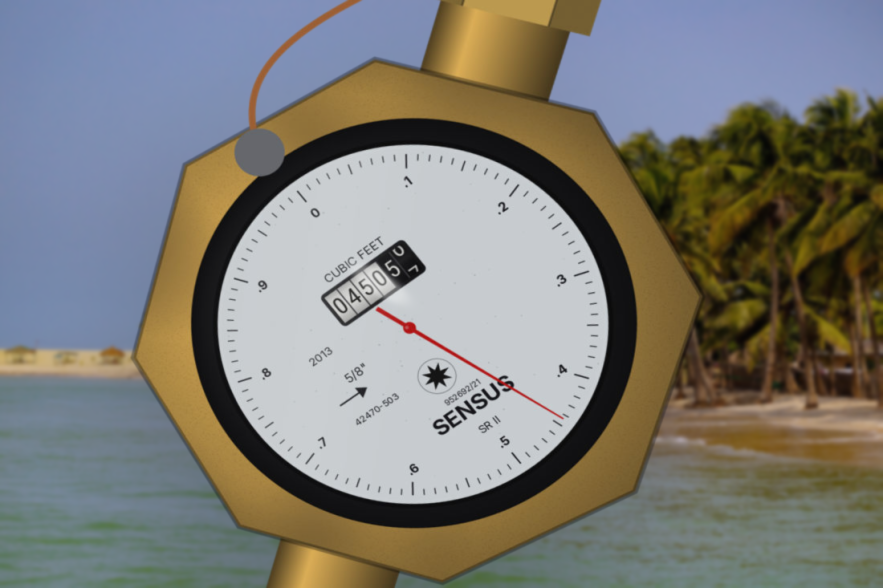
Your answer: 45056.44 ft³
